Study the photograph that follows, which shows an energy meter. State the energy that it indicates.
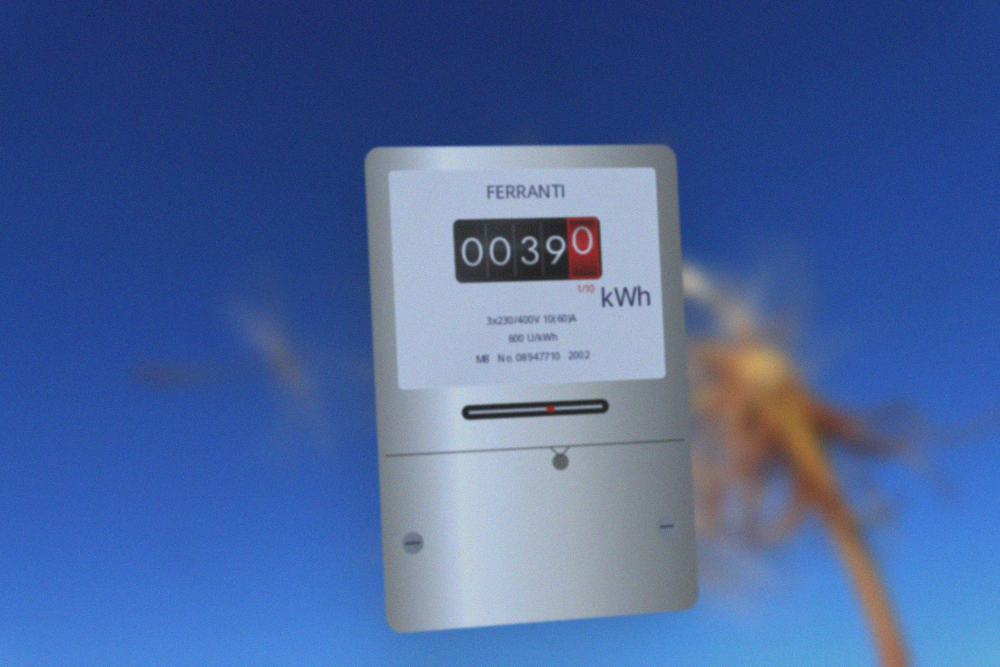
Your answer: 39.0 kWh
